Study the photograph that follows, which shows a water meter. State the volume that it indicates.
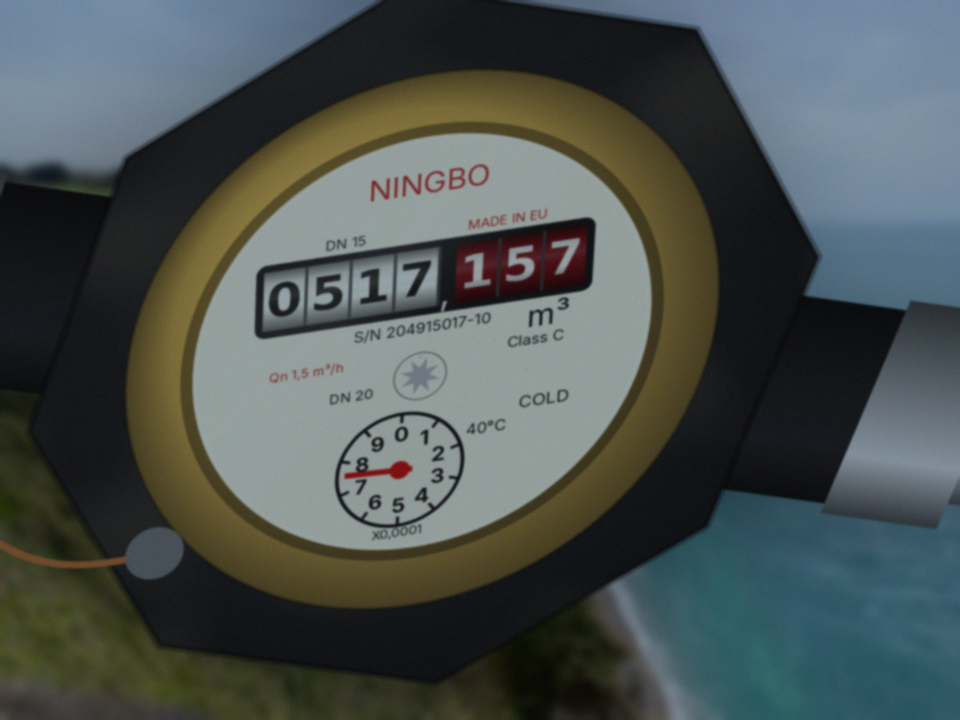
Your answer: 517.1577 m³
